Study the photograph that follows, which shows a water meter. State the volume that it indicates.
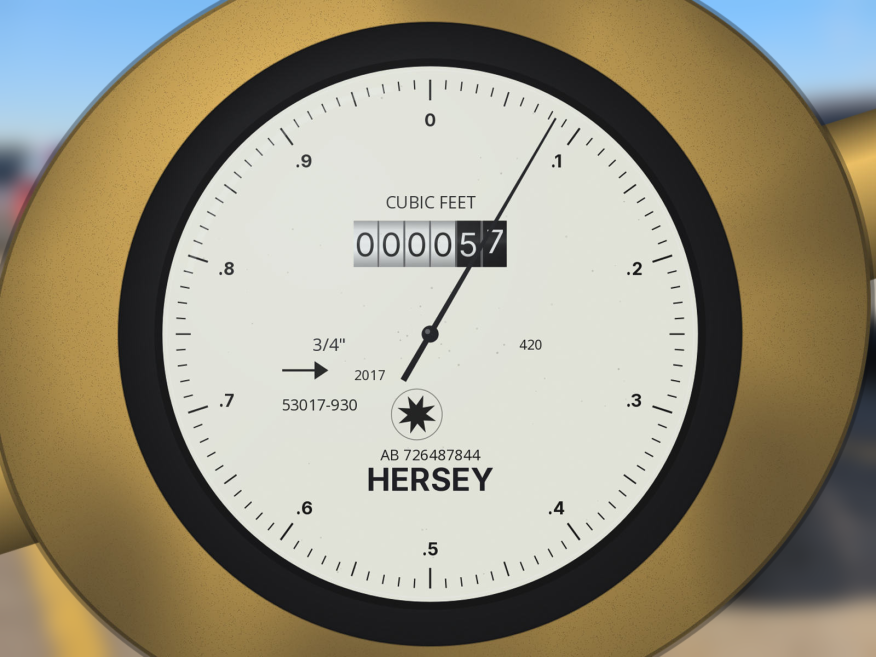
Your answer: 57.08 ft³
